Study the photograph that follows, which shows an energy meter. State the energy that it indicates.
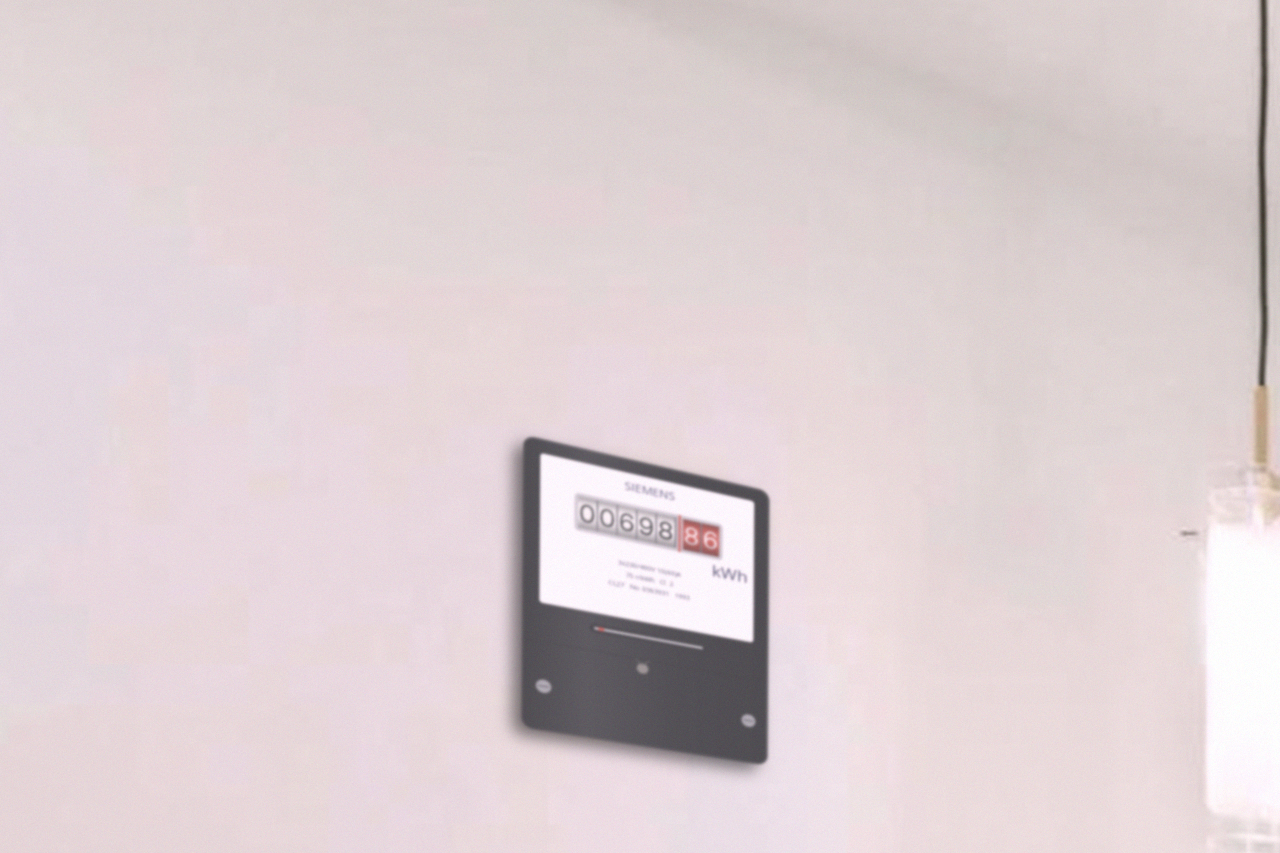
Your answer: 698.86 kWh
